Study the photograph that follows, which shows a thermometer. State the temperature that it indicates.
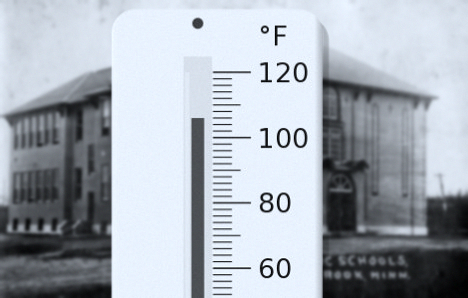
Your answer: 106 °F
